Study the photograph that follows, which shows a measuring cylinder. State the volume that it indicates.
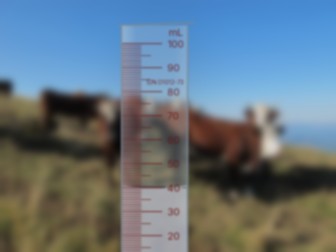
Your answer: 40 mL
